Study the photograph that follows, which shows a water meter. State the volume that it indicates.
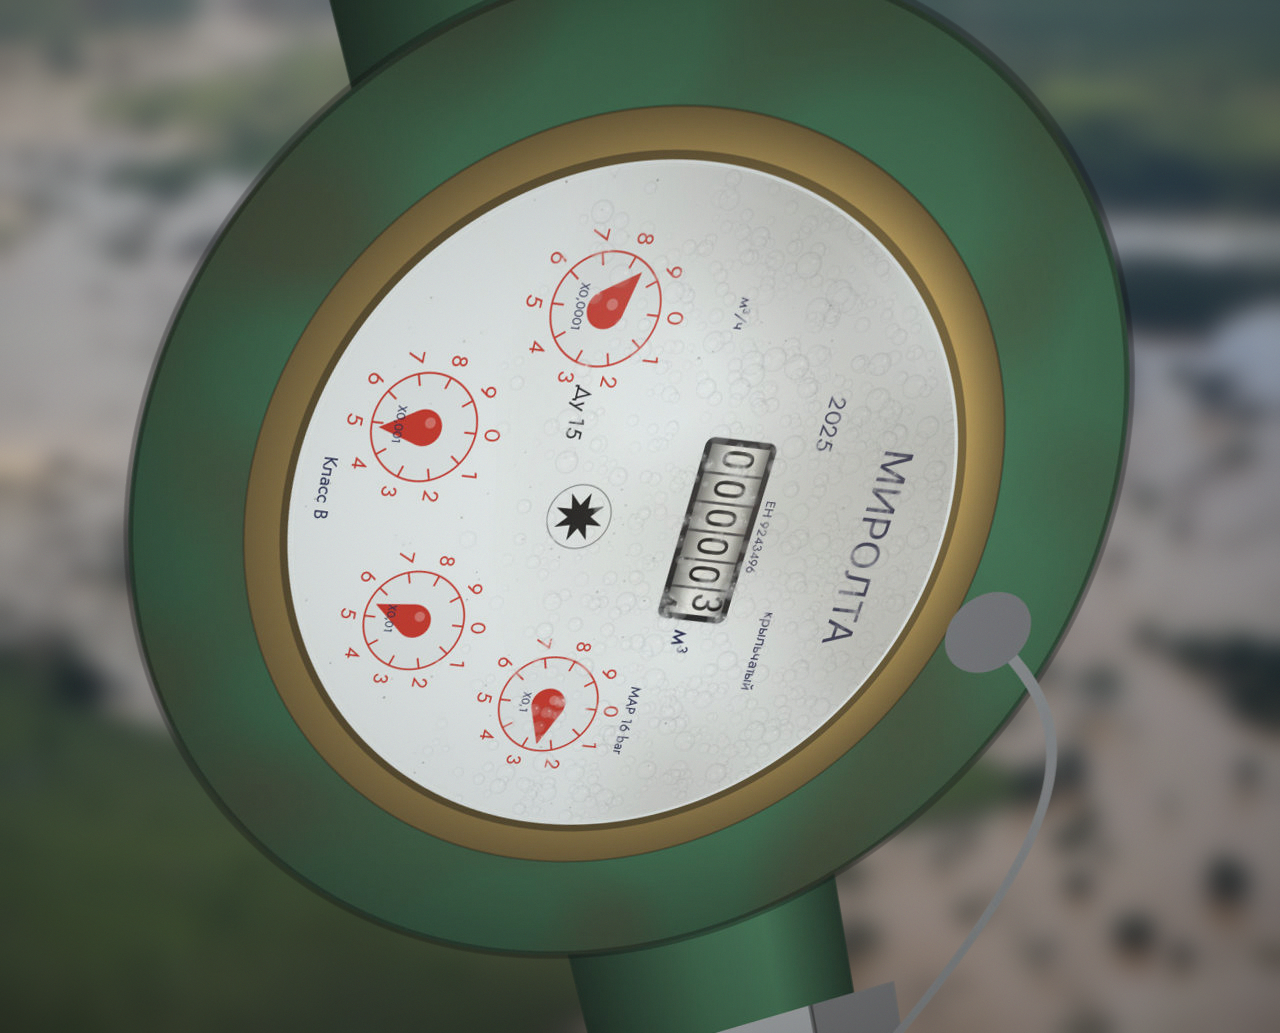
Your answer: 3.2548 m³
